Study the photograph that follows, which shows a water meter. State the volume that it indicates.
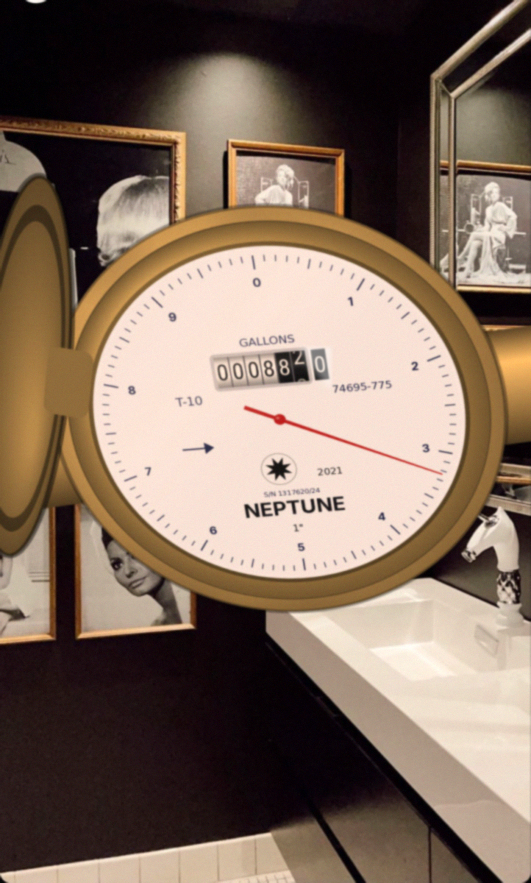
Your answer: 8823.2 gal
